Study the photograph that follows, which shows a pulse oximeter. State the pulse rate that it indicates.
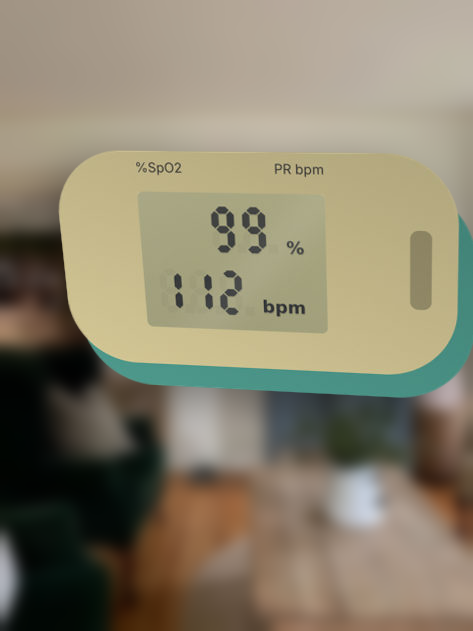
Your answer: 112 bpm
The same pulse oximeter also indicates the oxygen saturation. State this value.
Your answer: 99 %
